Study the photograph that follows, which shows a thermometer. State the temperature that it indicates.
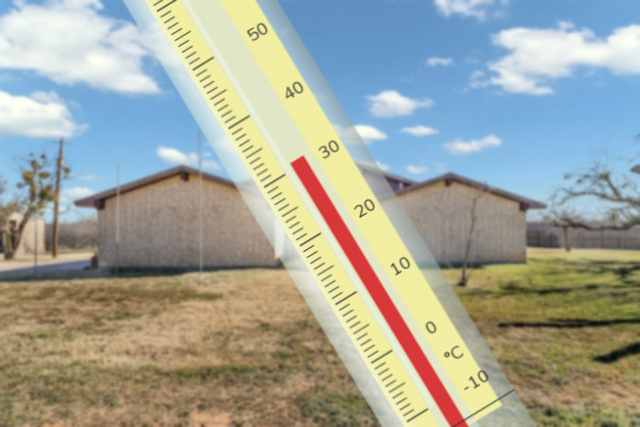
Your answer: 31 °C
